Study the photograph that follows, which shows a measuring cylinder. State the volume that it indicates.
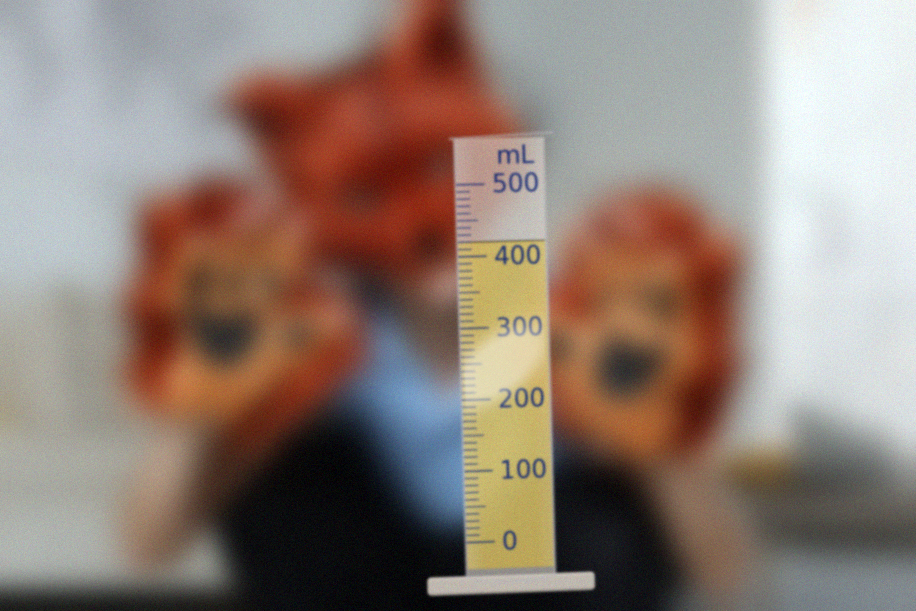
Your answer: 420 mL
